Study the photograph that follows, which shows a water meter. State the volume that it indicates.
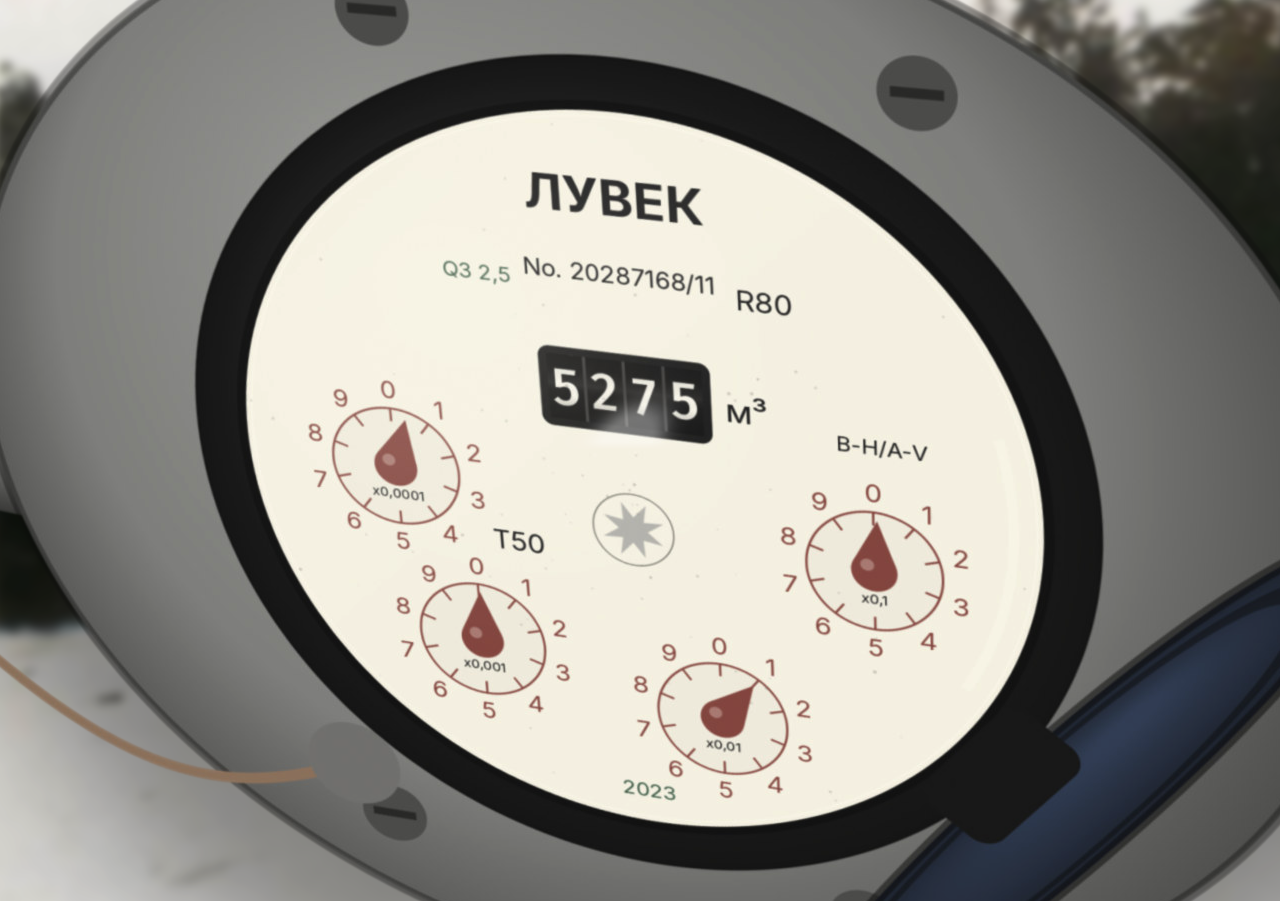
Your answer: 5275.0100 m³
